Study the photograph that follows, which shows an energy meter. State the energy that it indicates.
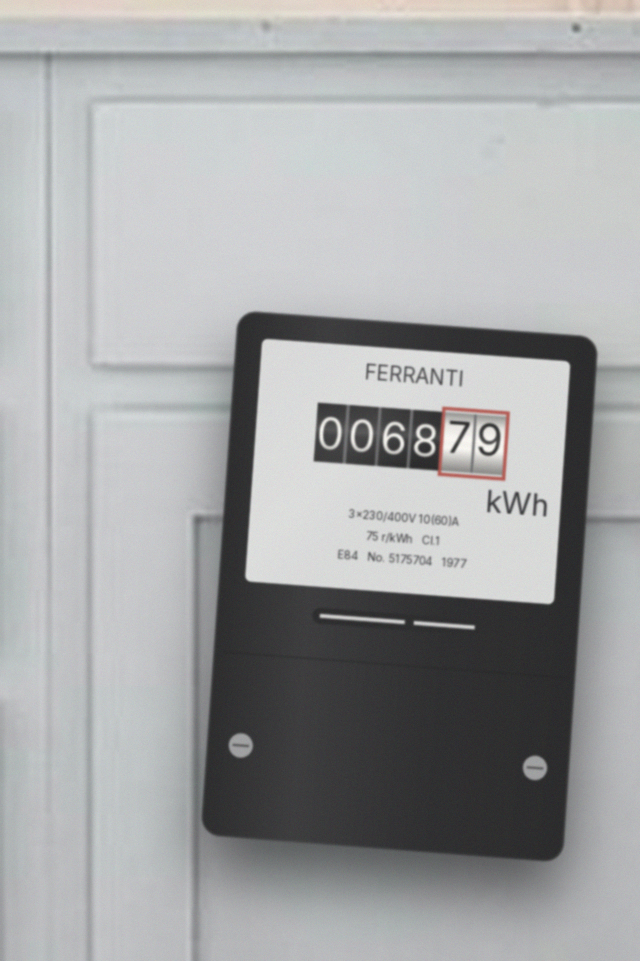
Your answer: 68.79 kWh
